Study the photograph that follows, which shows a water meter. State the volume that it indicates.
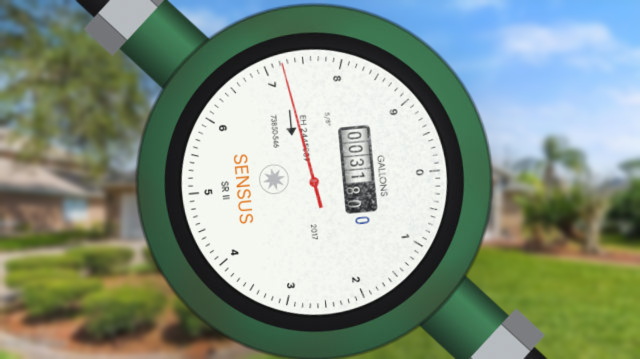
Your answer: 31797.2 gal
